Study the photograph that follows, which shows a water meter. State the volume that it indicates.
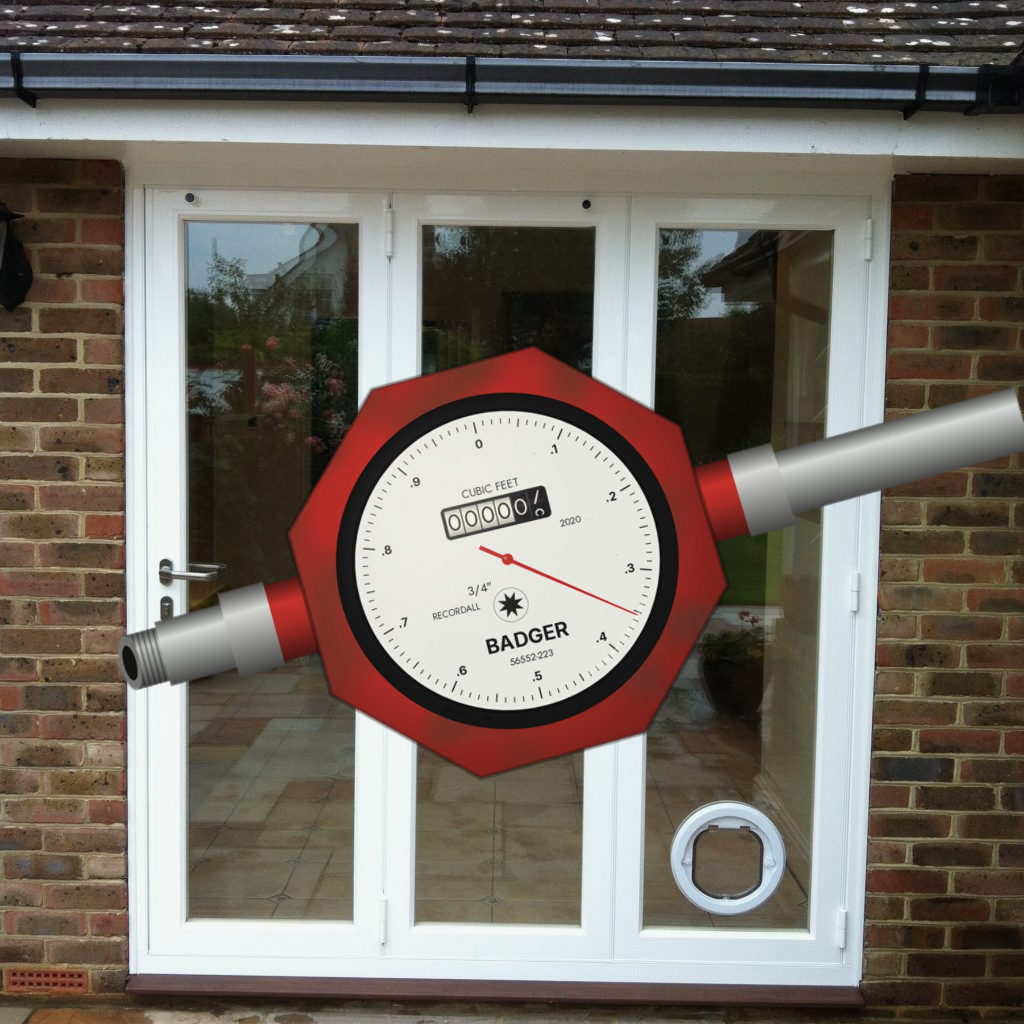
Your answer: 7.35 ft³
